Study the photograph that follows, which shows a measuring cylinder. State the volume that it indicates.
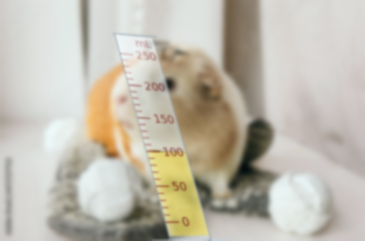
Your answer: 100 mL
